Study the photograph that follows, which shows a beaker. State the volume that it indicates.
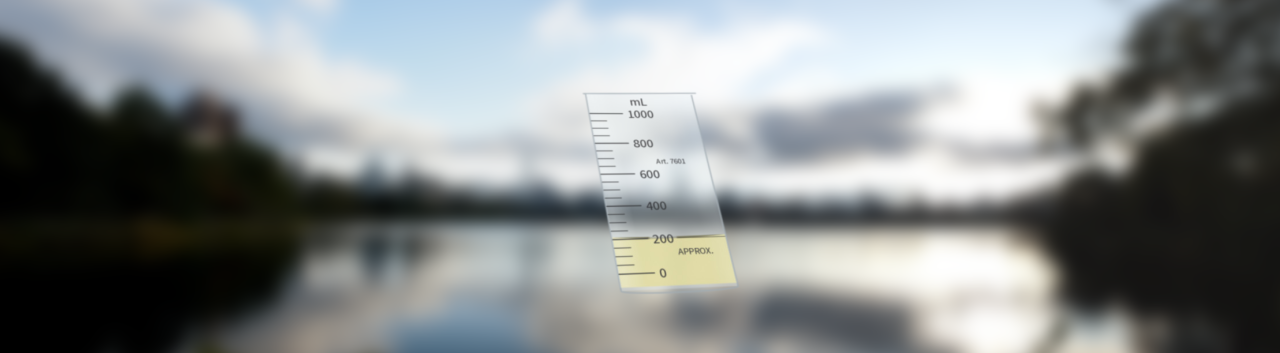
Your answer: 200 mL
